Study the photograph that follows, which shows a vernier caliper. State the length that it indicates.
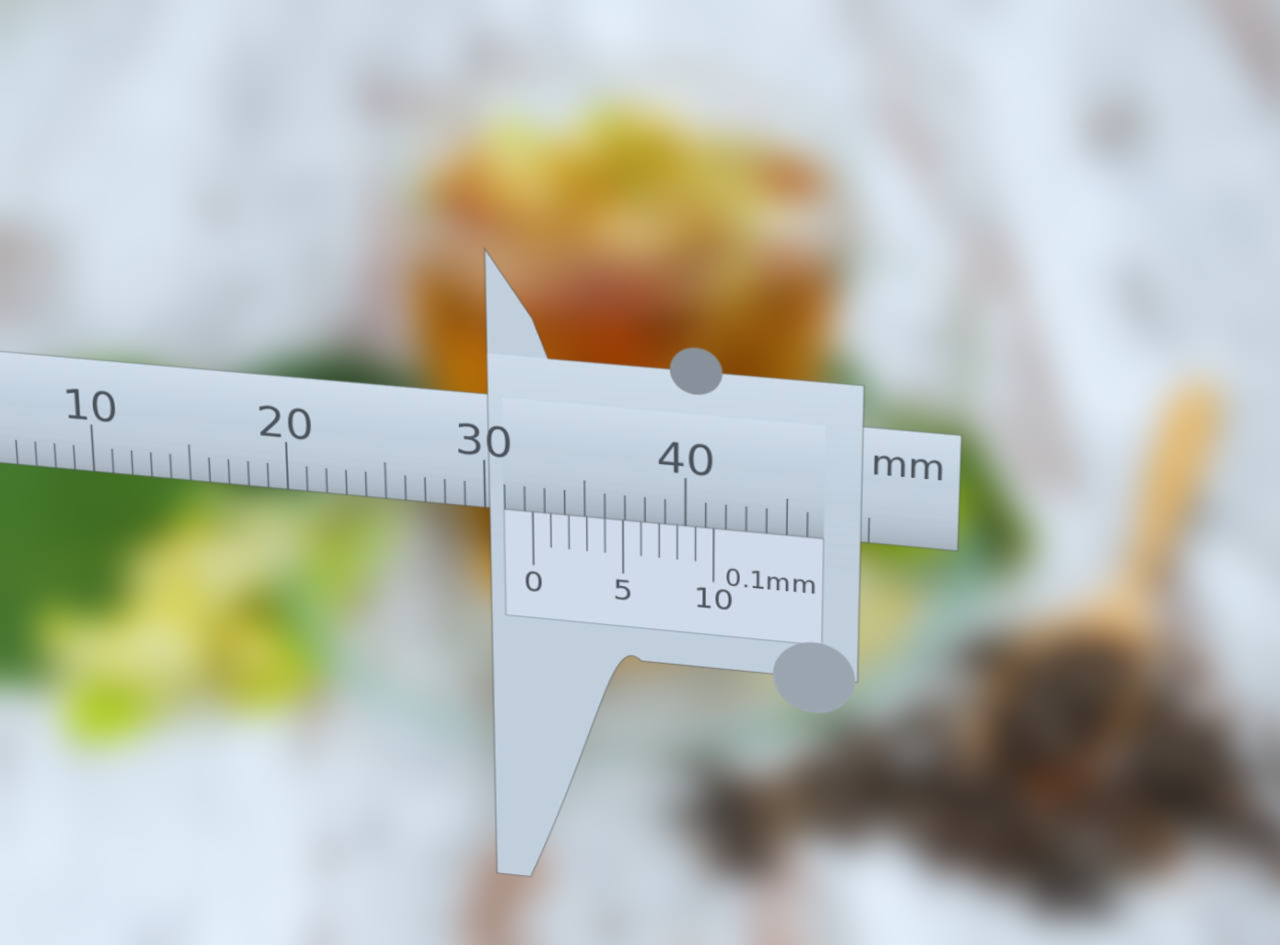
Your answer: 32.4 mm
